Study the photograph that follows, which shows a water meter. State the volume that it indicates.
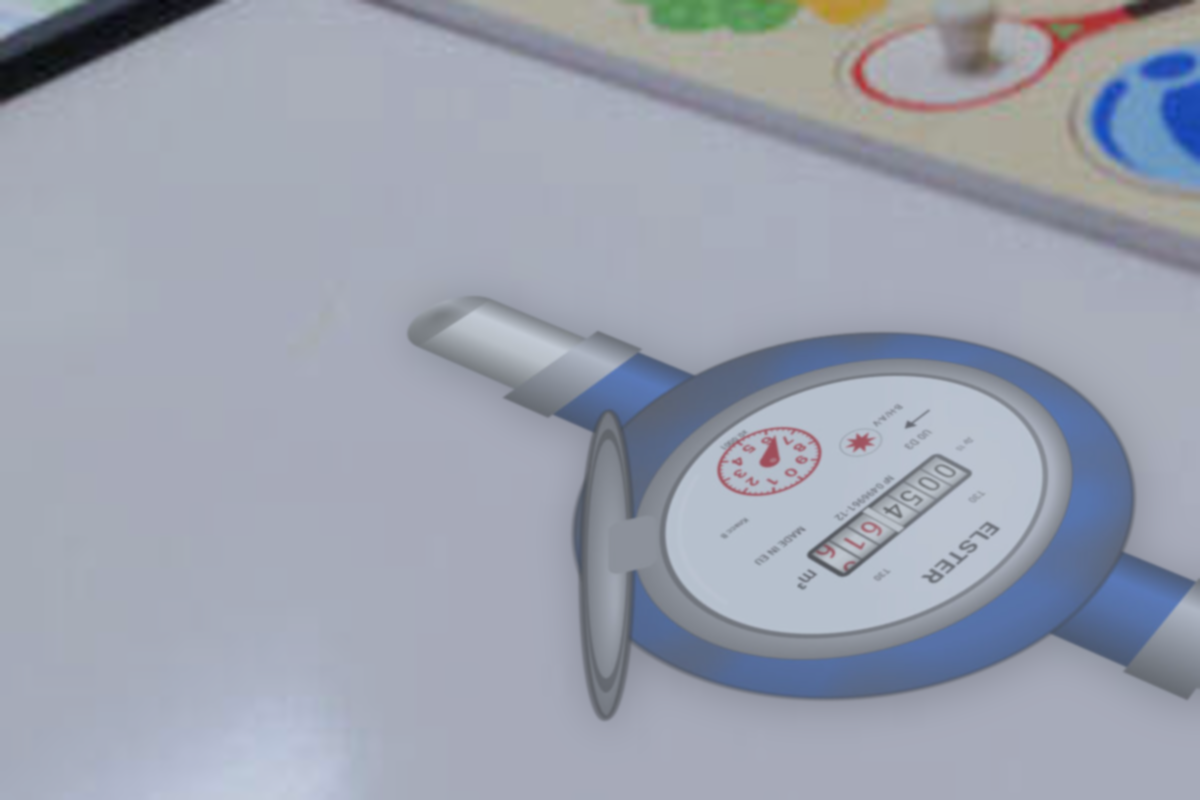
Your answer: 54.6156 m³
